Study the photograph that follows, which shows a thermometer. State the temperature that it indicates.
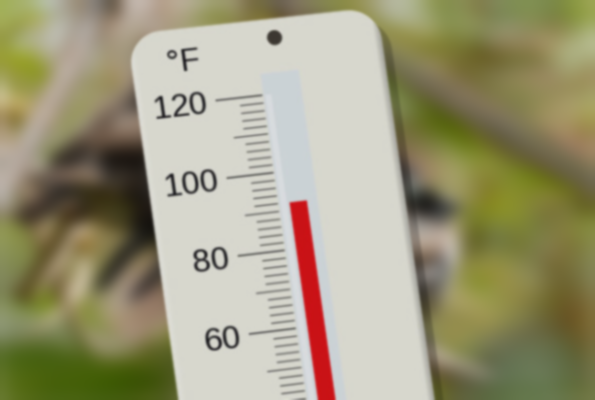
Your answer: 92 °F
